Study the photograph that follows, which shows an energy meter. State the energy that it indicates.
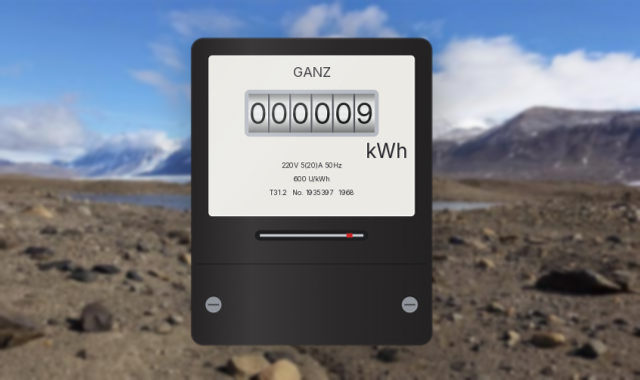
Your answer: 9 kWh
